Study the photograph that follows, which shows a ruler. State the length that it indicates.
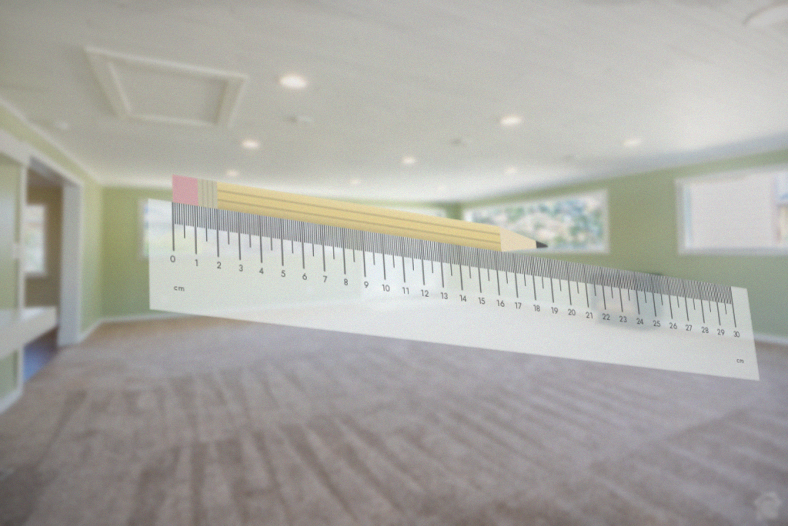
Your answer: 19 cm
